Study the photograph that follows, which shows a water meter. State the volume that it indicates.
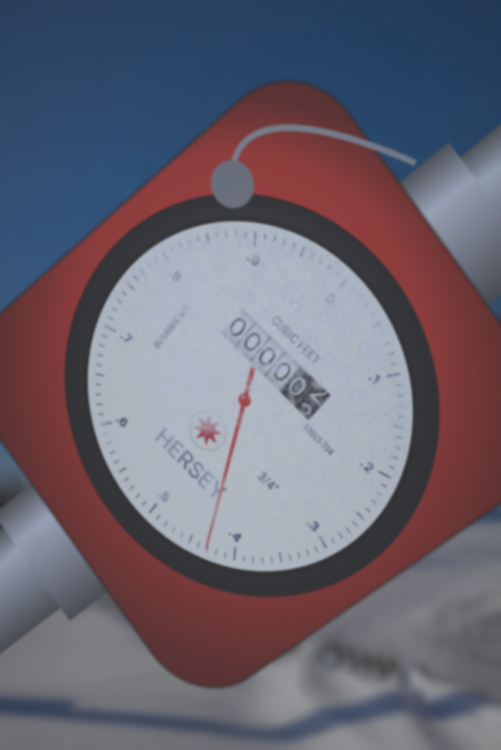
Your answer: 2.43 ft³
